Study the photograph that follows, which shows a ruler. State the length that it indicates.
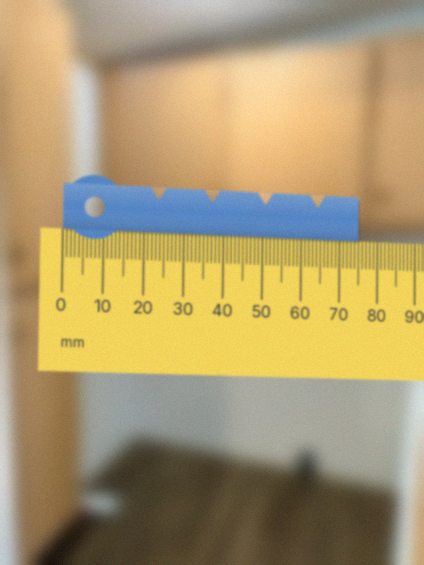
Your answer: 75 mm
